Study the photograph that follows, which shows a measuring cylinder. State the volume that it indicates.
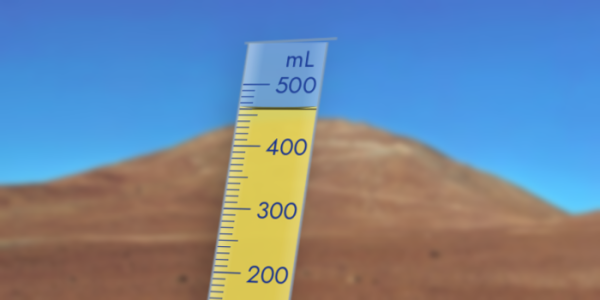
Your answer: 460 mL
